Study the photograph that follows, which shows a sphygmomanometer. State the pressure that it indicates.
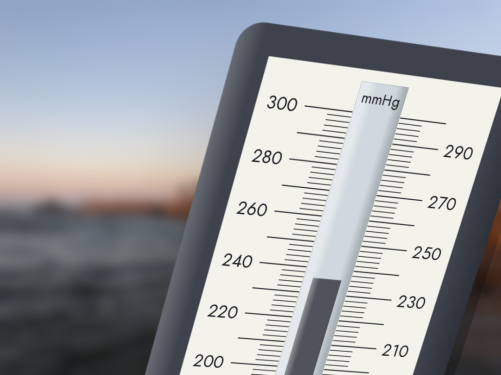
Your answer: 236 mmHg
